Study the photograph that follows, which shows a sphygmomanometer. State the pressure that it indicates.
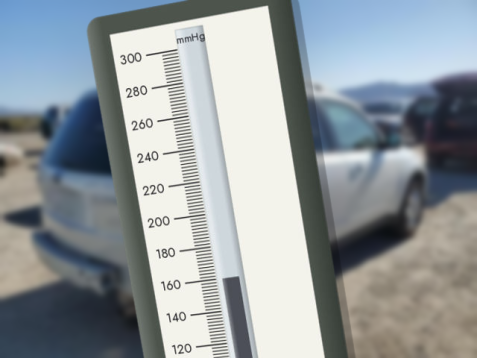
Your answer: 160 mmHg
